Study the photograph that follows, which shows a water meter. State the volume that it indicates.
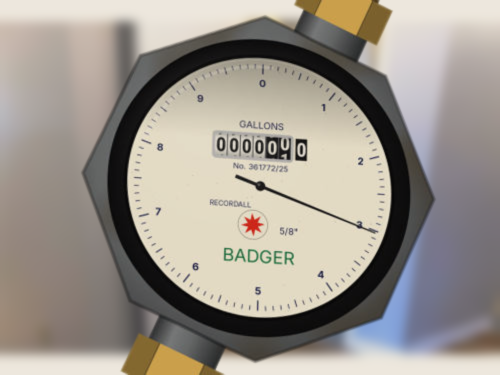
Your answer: 3.0 gal
